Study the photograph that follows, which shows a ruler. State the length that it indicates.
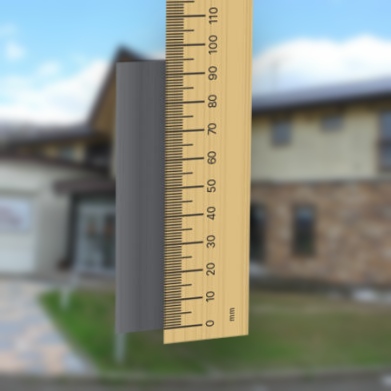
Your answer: 95 mm
